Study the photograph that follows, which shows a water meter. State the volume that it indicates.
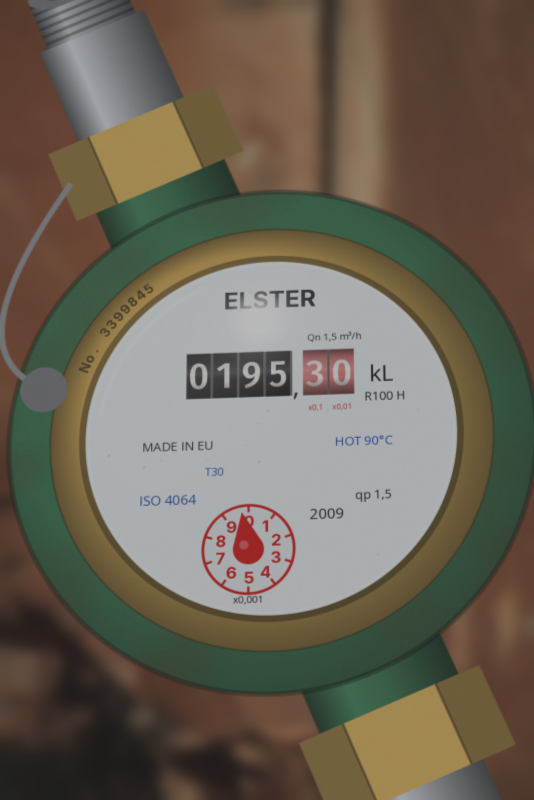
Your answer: 195.299 kL
